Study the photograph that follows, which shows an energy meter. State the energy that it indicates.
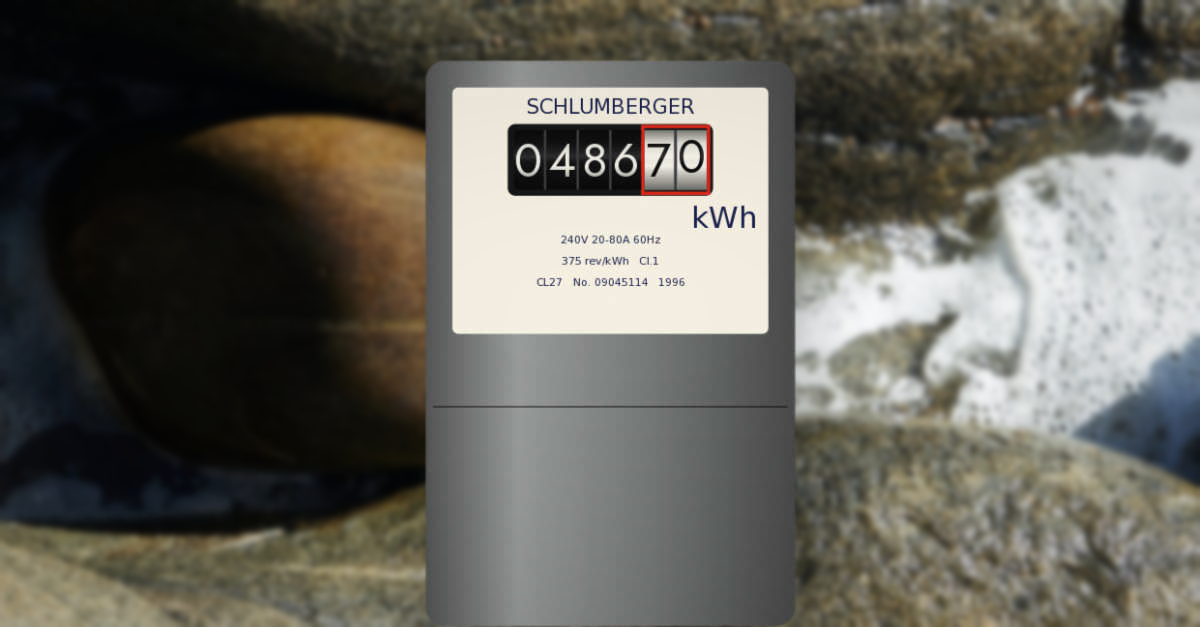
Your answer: 486.70 kWh
